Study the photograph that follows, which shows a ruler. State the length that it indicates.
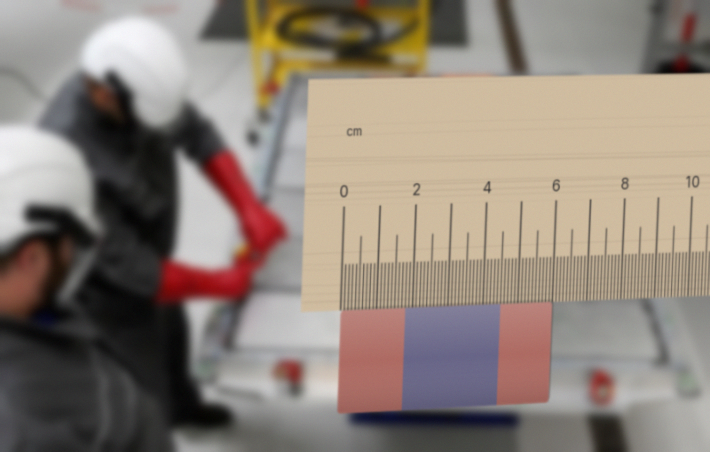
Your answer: 6 cm
